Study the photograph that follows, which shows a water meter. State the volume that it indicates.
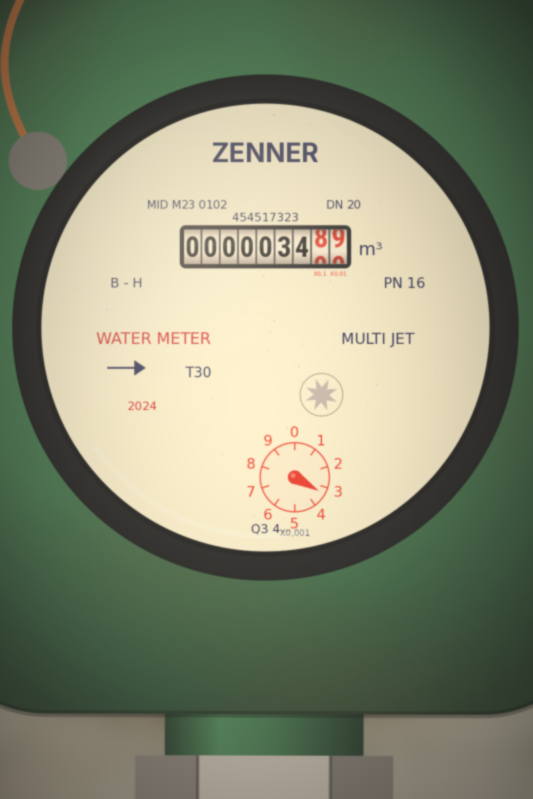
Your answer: 34.893 m³
